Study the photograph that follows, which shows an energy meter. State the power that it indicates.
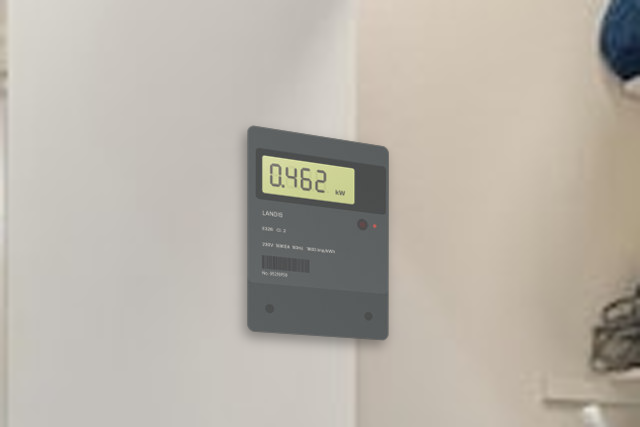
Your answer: 0.462 kW
